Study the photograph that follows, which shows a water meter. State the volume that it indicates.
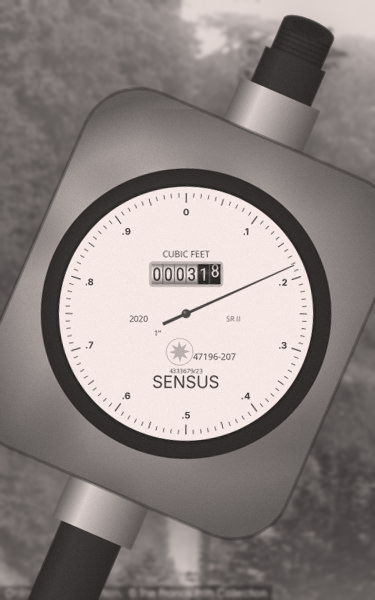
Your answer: 318.18 ft³
